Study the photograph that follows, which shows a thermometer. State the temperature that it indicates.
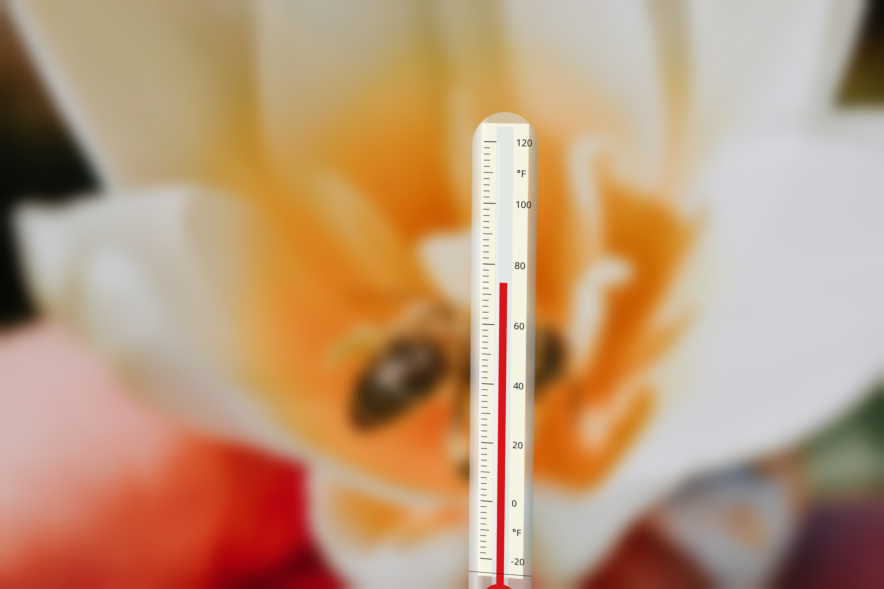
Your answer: 74 °F
